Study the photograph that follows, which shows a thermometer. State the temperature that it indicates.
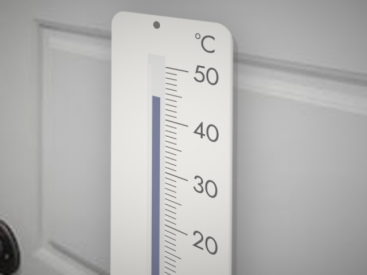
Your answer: 44 °C
